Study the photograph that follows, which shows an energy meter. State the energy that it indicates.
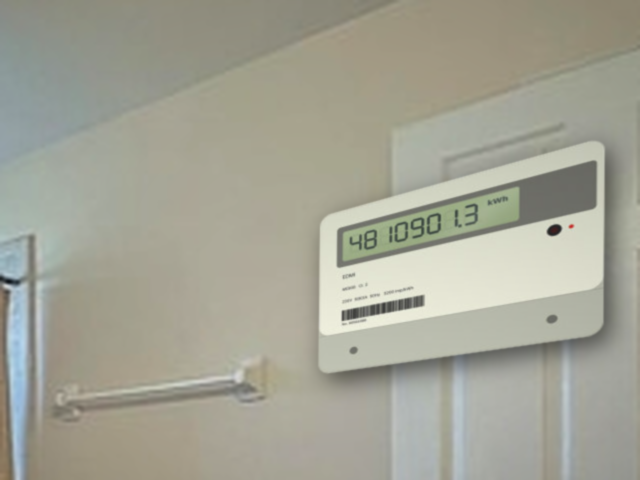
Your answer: 4810901.3 kWh
